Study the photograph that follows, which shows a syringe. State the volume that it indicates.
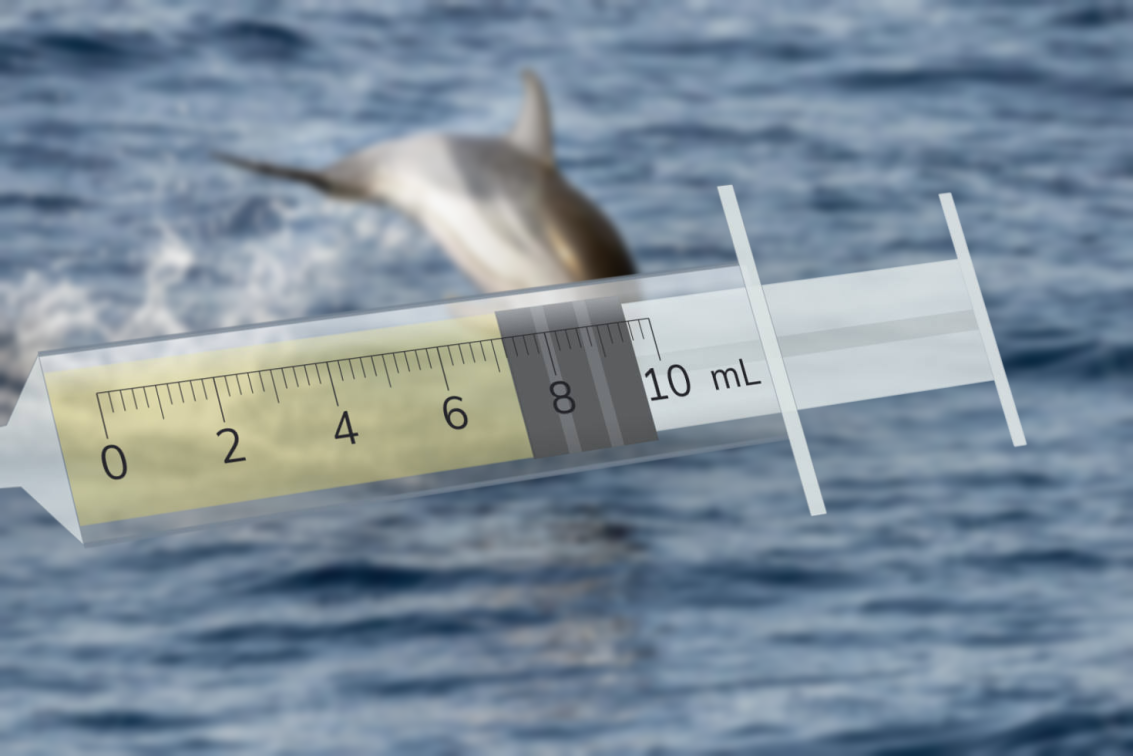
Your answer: 7.2 mL
